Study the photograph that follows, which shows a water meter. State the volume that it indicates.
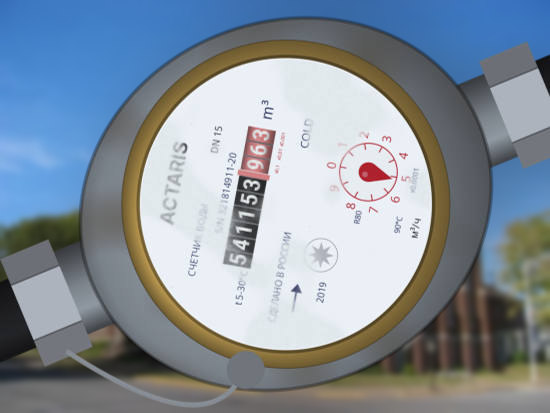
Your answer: 541153.9635 m³
